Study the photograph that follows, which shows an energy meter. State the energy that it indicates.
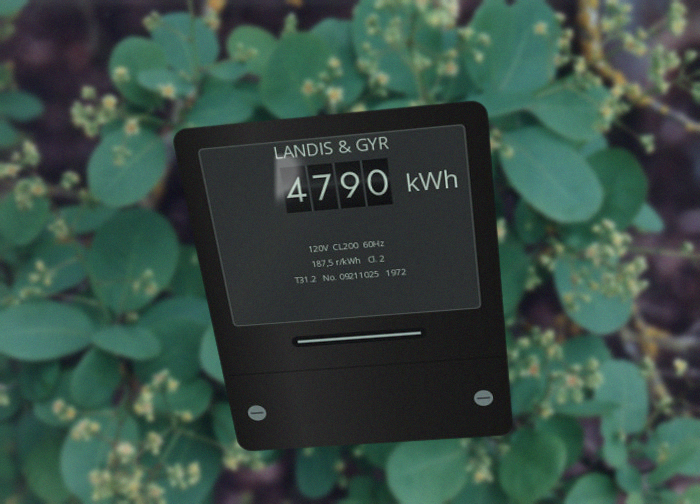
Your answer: 4790 kWh
